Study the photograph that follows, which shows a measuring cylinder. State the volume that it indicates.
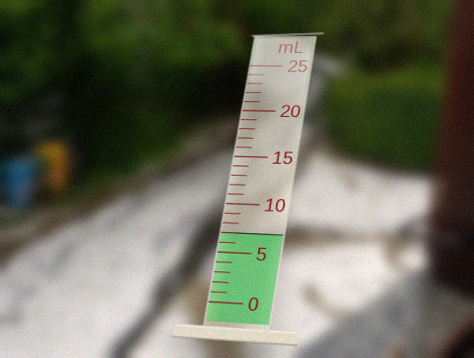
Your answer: 7 mL
